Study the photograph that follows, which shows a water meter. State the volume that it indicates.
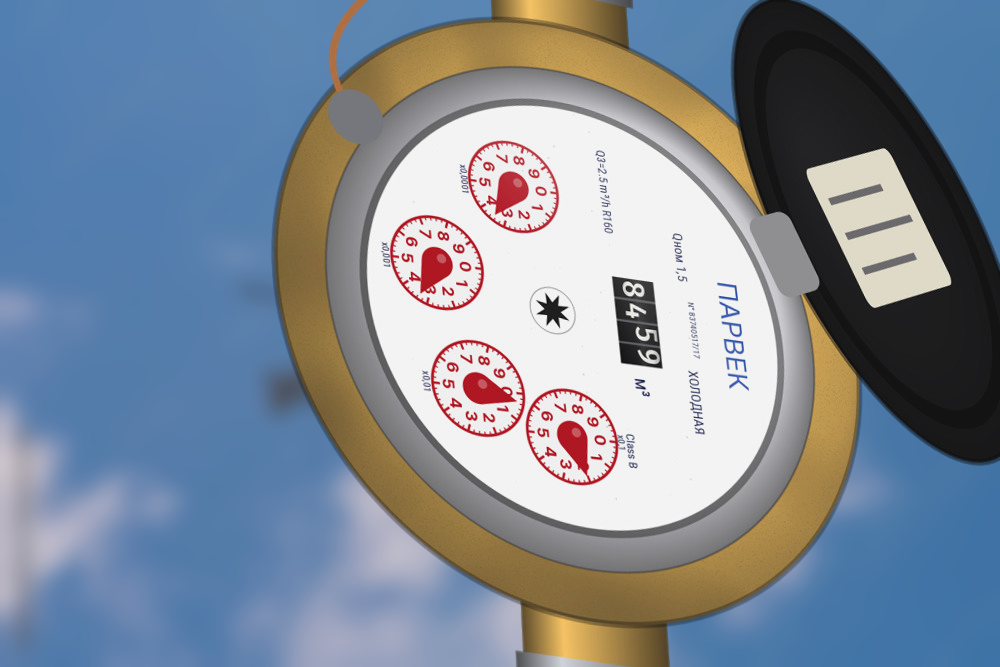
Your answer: 8459.2033 m³
